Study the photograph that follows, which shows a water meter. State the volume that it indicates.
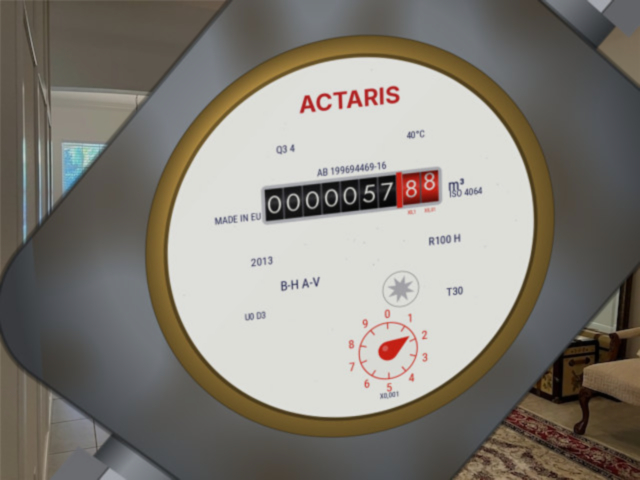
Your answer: 57.881 m³
